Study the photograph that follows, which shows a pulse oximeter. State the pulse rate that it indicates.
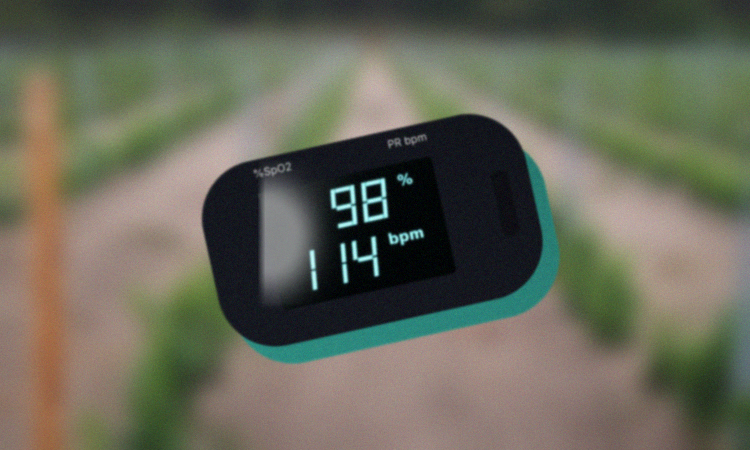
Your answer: 114 bpm
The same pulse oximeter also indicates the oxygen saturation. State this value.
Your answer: 98 %
